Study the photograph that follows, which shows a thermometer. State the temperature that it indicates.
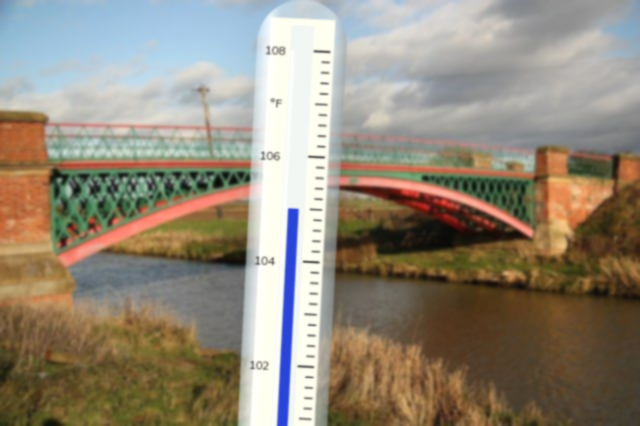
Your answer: 105 °F
